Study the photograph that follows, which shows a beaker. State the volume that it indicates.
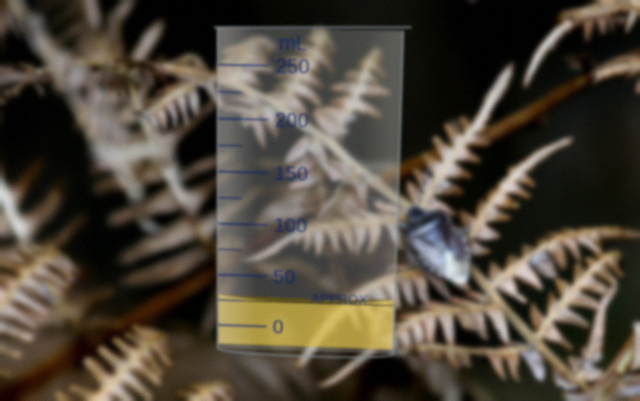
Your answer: 25 mL
